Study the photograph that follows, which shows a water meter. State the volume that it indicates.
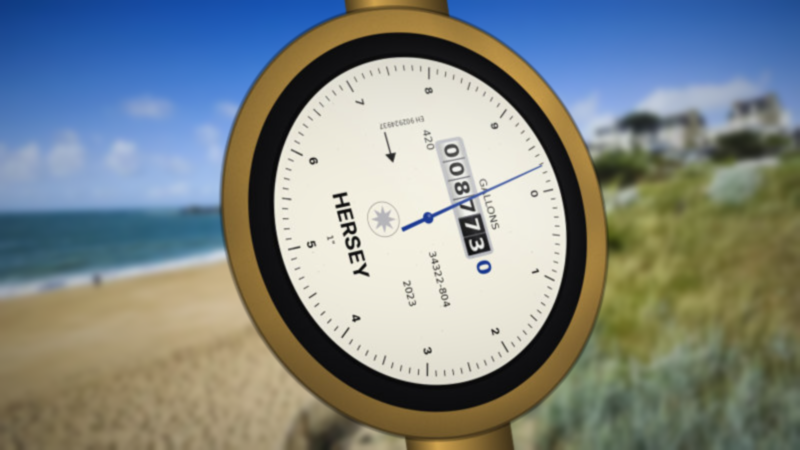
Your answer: 87729.7 gal
